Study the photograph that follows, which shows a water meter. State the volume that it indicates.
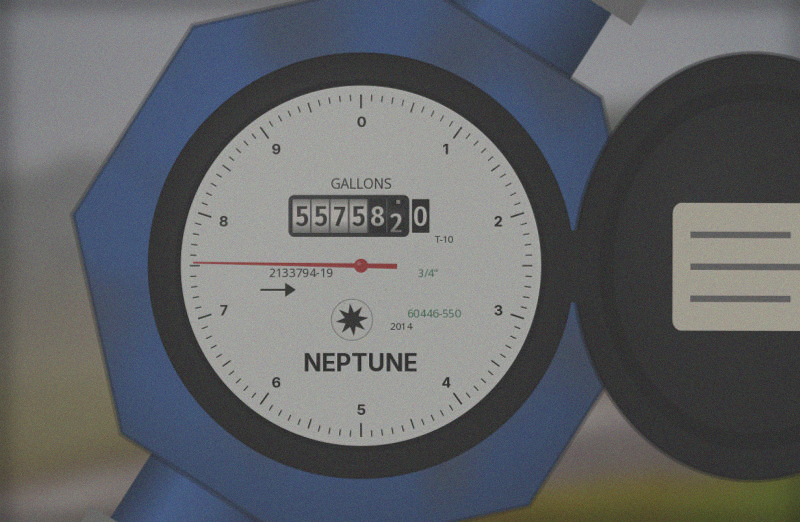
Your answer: 5575817.5 gal
